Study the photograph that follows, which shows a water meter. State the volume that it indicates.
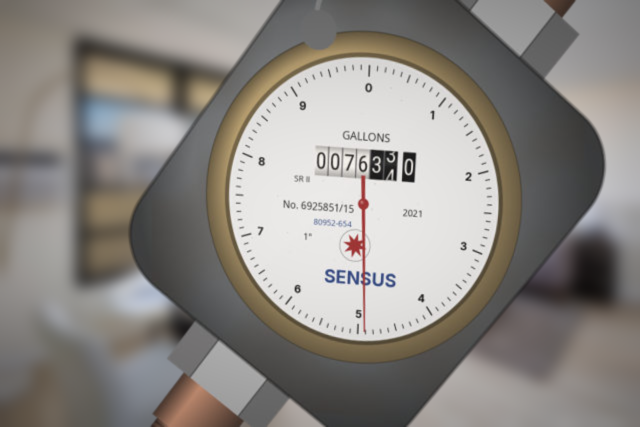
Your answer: 76334.9 gal
